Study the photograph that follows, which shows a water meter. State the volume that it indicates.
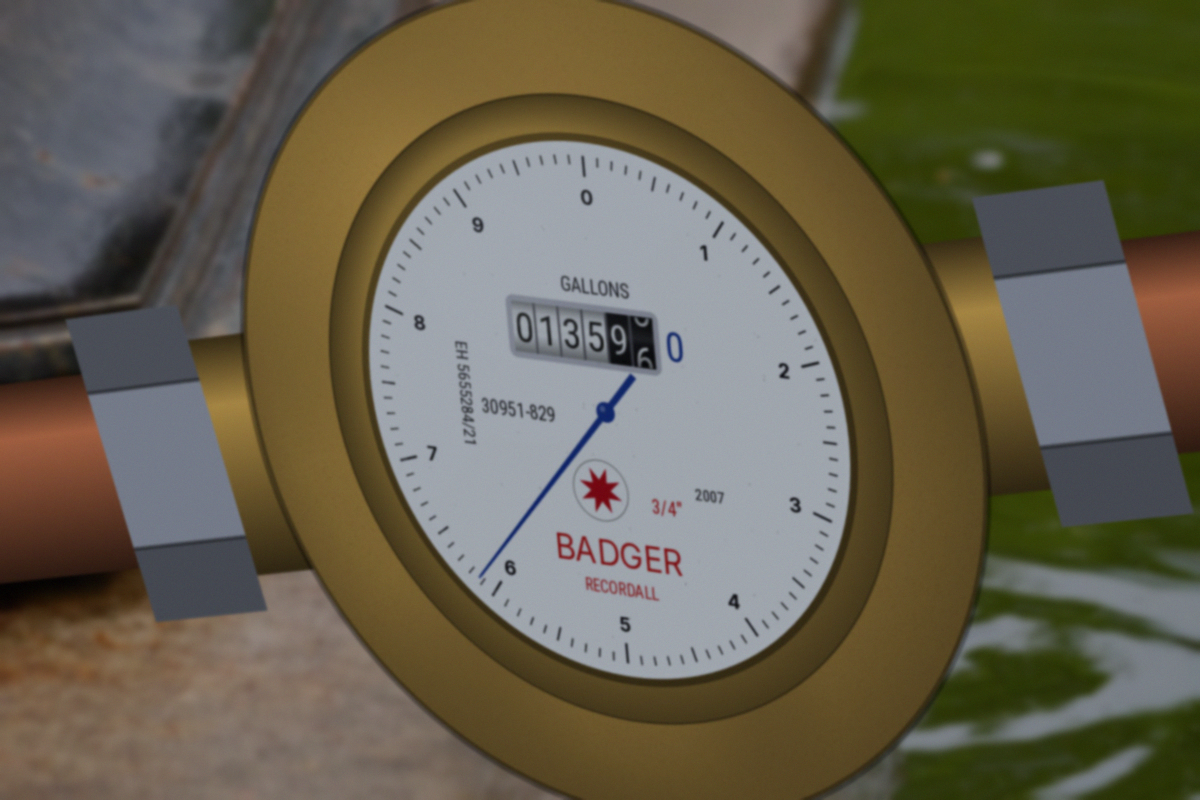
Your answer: 135956.1 gal
